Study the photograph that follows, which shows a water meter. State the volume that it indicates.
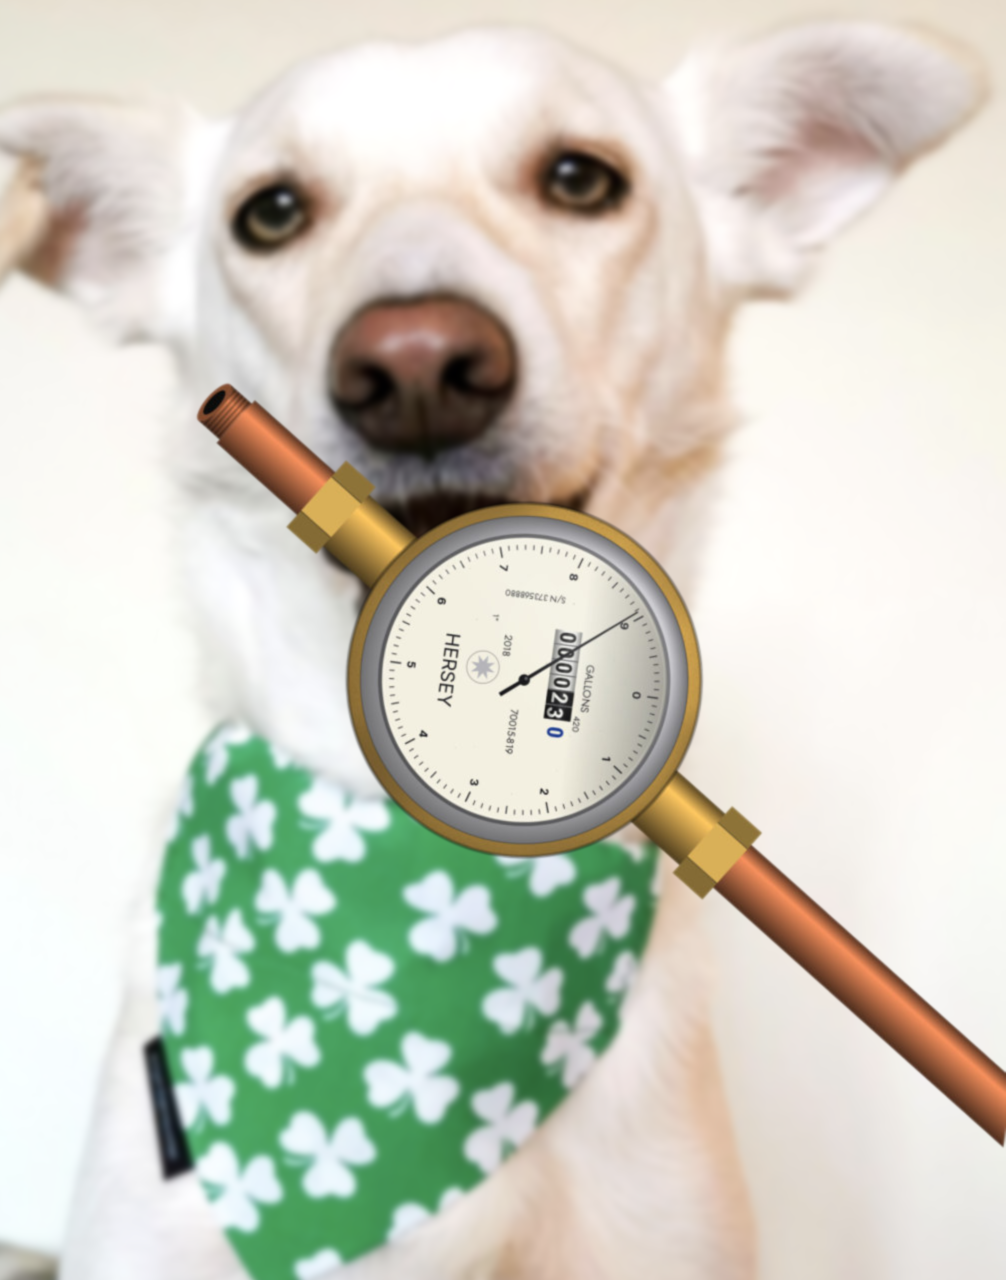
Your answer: 228.9 gal
